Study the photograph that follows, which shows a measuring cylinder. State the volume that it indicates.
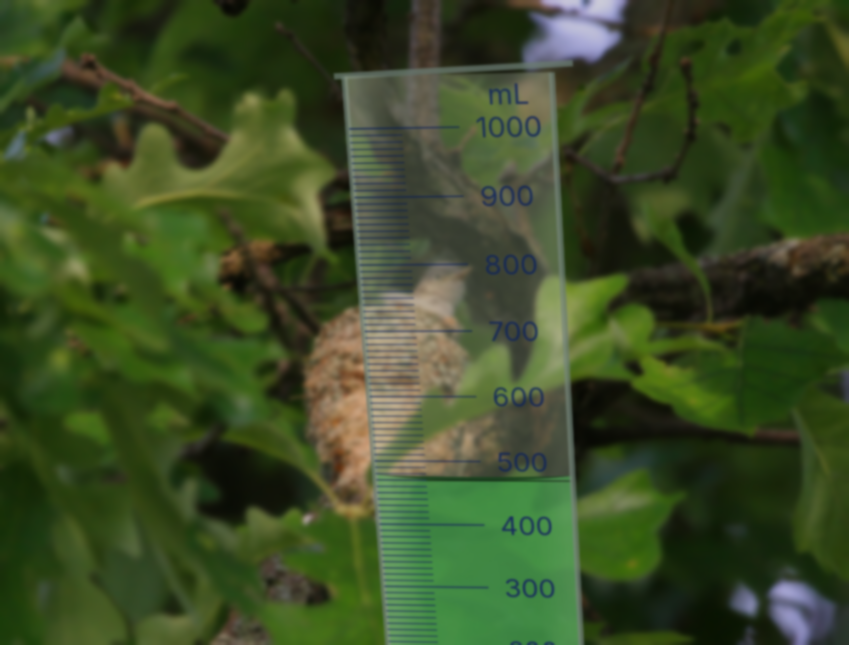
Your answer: 470 mL
